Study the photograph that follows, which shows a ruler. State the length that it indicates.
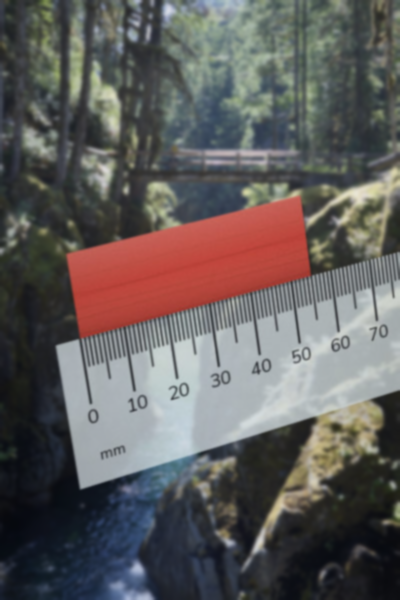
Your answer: 55 mm
